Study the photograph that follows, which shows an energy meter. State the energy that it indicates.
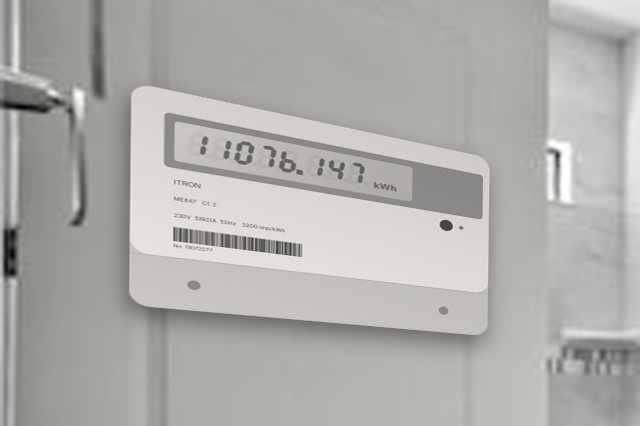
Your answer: 11076.147 kWh
